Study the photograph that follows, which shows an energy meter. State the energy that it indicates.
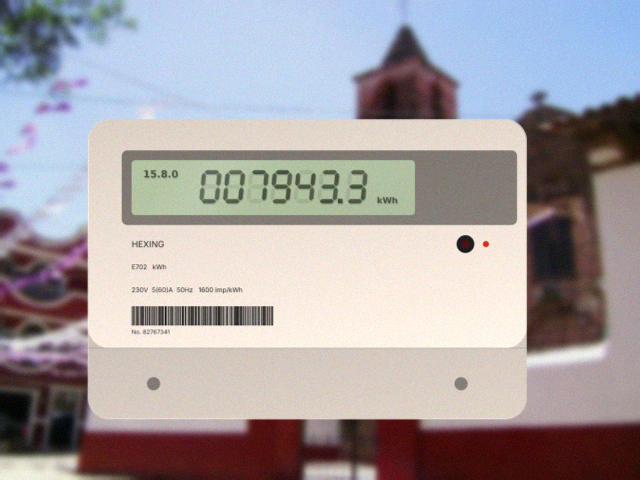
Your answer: 7943.3 kWh
